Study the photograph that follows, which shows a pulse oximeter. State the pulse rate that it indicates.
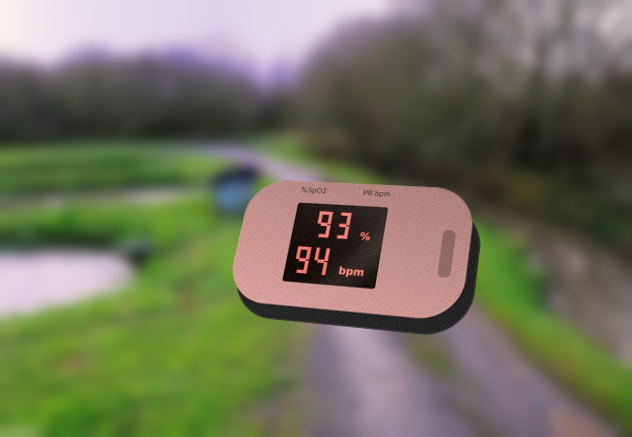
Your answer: 94 bpm
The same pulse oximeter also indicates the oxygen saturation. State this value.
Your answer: 93 %
